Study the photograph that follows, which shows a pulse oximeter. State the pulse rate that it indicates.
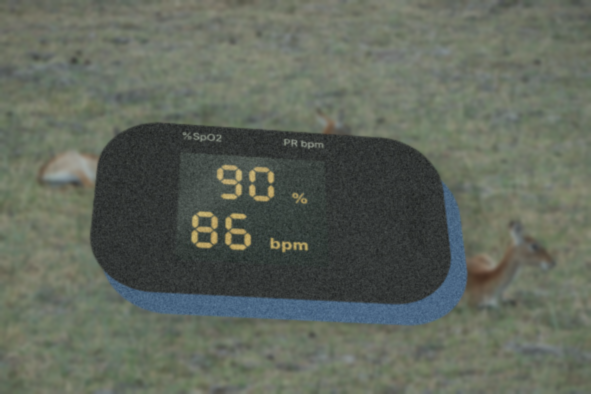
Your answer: 86 bpm
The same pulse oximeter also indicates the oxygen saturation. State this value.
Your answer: 90 %
